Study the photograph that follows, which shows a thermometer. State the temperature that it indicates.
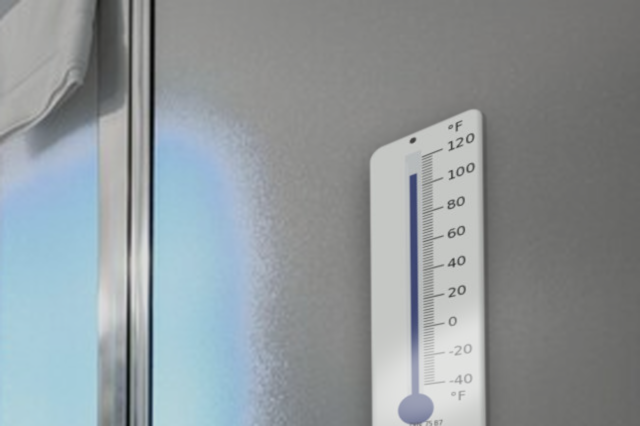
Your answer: 110 °F
